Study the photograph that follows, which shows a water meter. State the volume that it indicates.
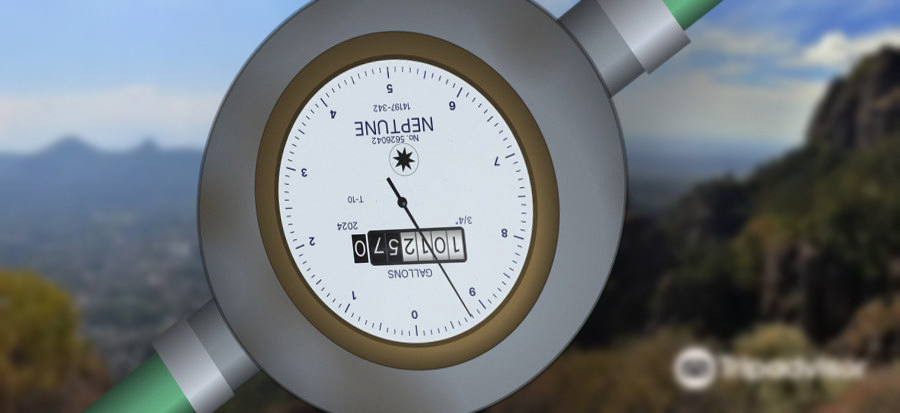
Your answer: 1012569.2 gal
